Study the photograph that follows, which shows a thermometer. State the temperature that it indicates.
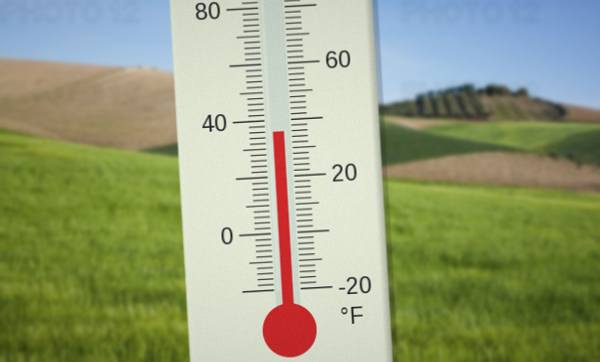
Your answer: 36 °F
